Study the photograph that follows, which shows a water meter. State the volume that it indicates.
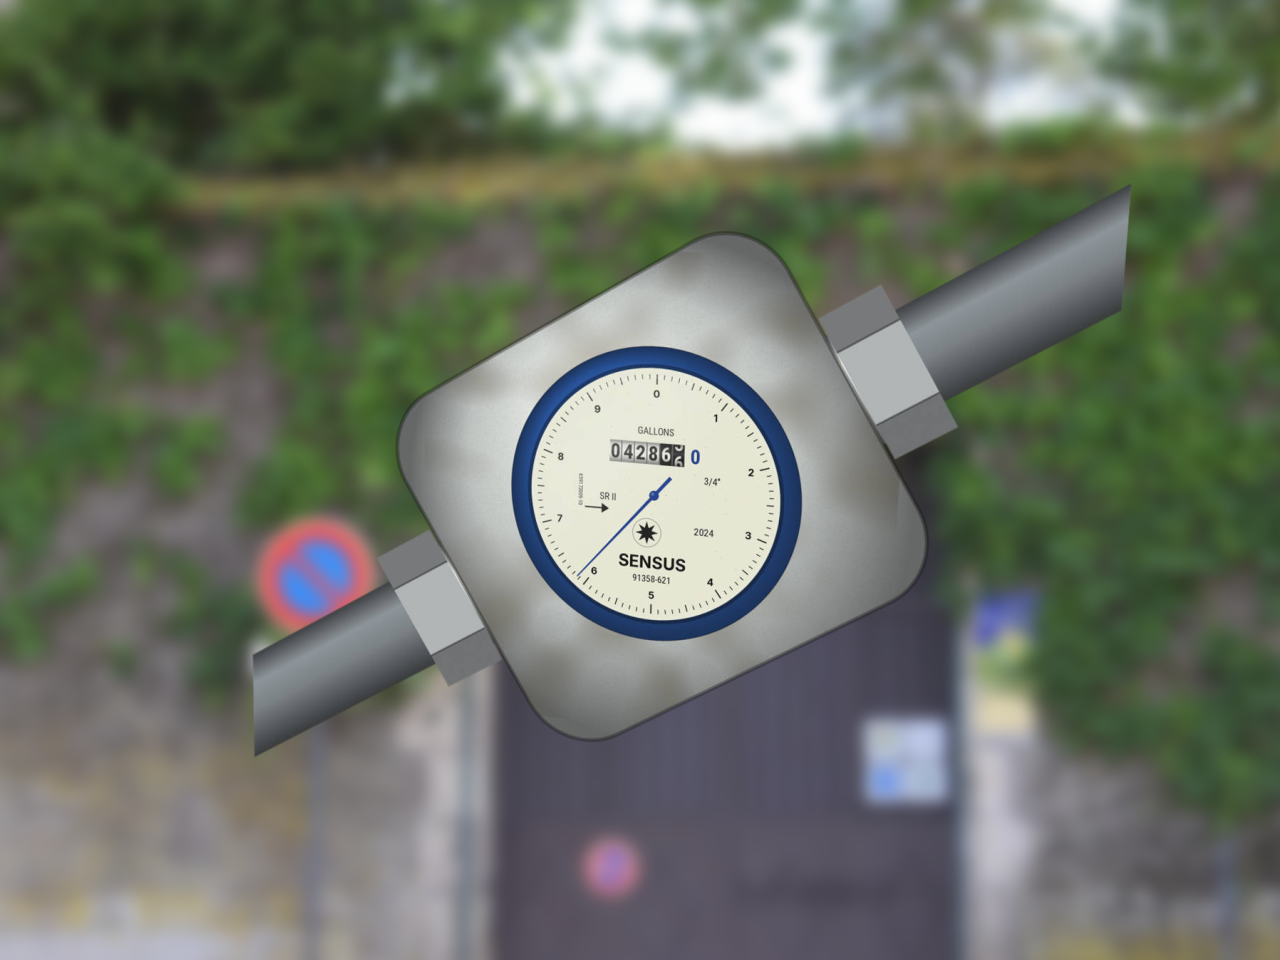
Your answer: 428656.1 gal
